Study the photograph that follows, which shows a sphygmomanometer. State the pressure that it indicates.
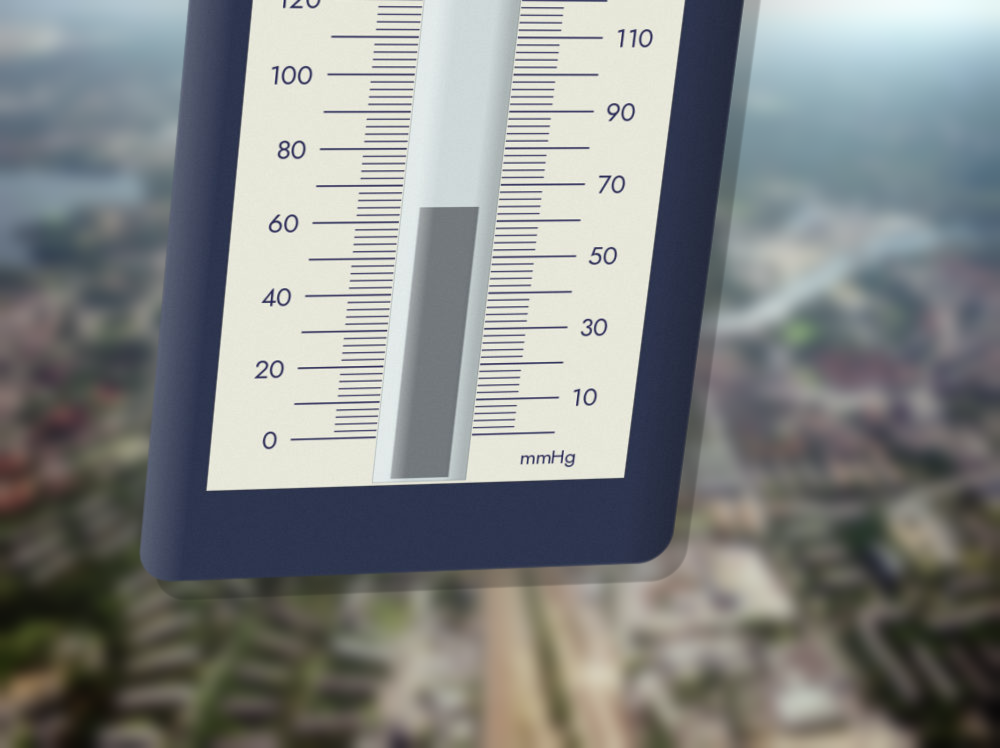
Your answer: 64 mmHg
